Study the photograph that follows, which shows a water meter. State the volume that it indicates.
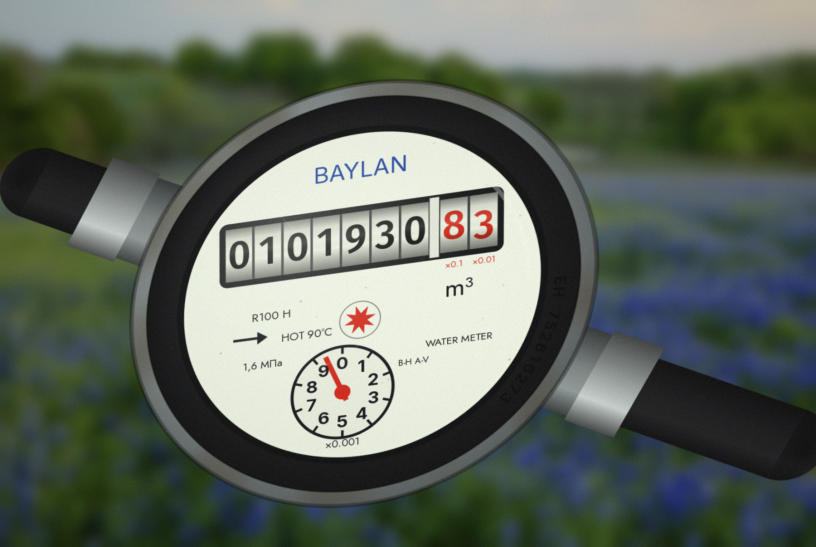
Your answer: 101930.829 m³
